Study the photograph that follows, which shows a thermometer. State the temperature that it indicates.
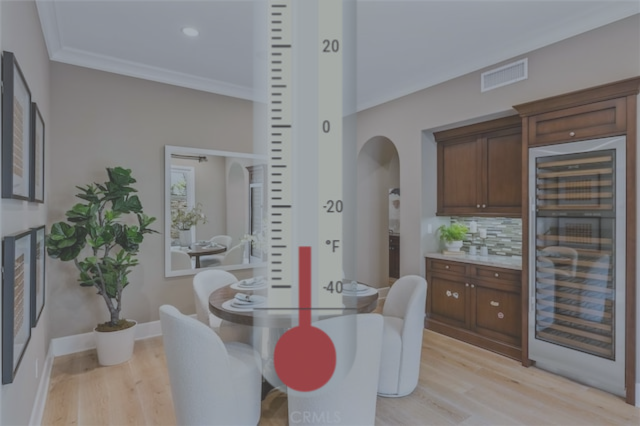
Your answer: -30 °F
